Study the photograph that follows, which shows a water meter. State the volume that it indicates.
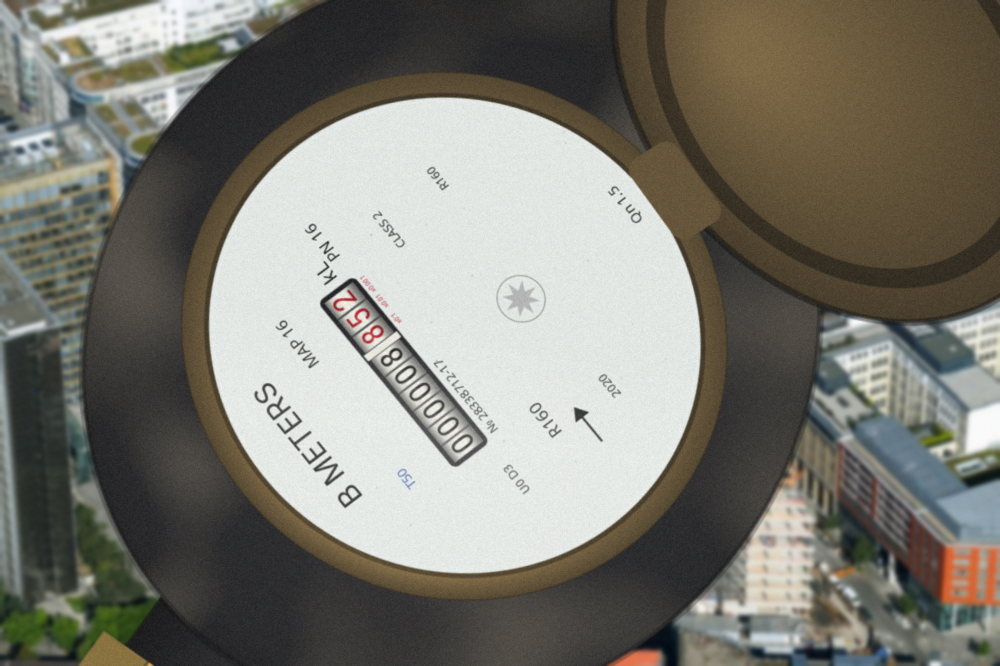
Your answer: 8.852 kL
